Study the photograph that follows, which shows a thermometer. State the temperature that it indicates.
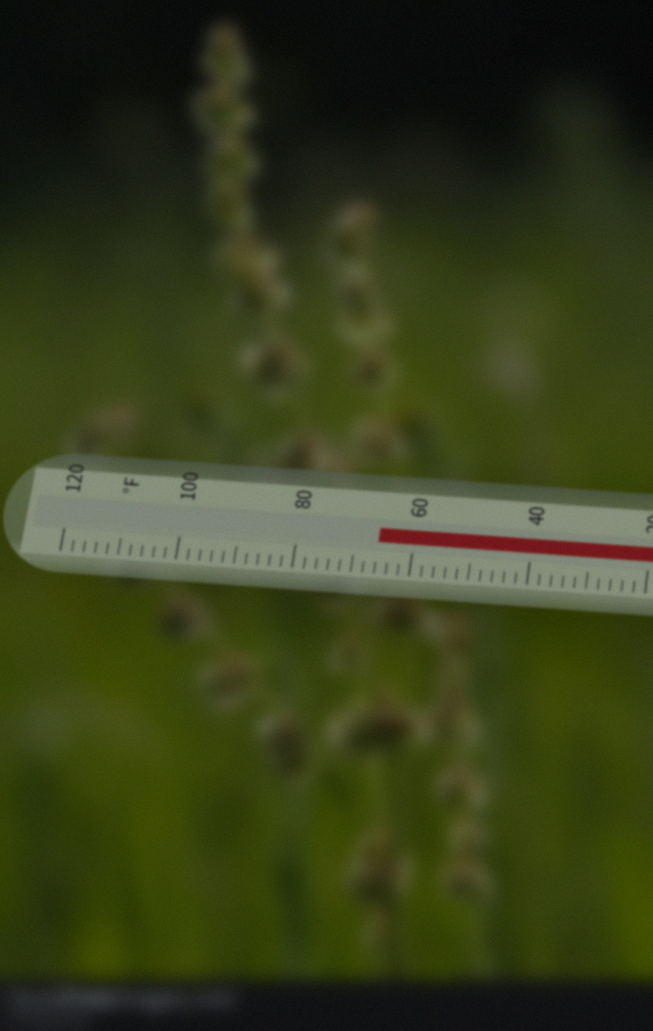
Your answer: 66 °F
